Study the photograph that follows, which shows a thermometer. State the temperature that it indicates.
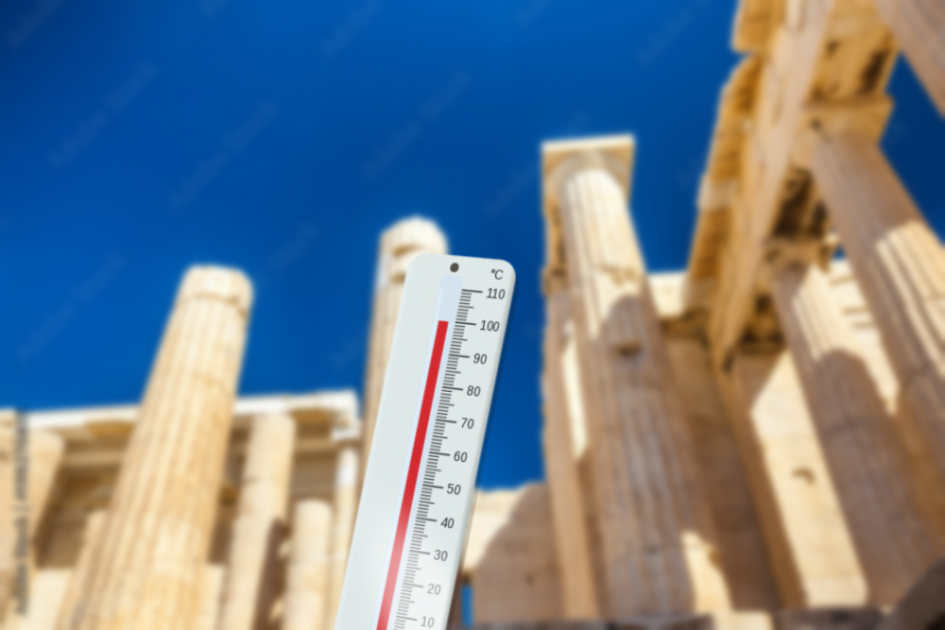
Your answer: 100 °C
